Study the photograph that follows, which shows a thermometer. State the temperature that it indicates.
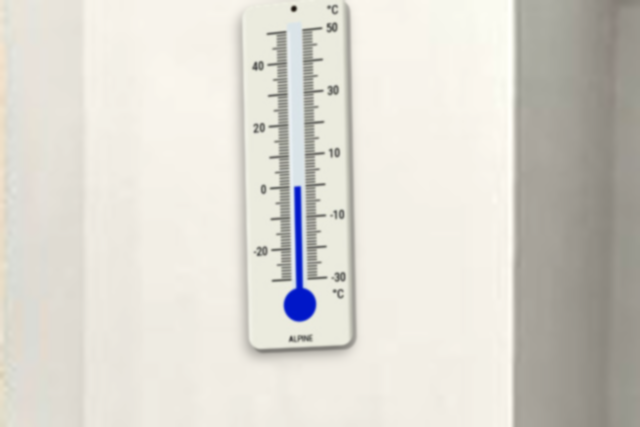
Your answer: 0 °C
